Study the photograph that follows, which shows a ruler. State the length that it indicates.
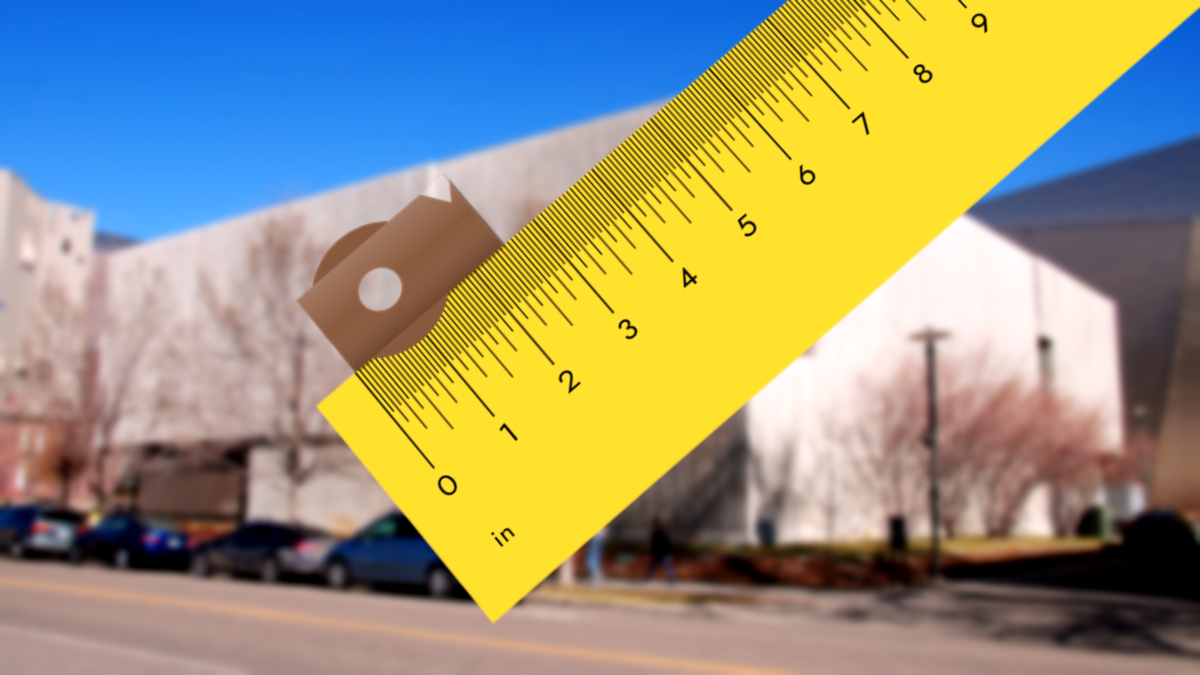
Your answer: 2.5 in
